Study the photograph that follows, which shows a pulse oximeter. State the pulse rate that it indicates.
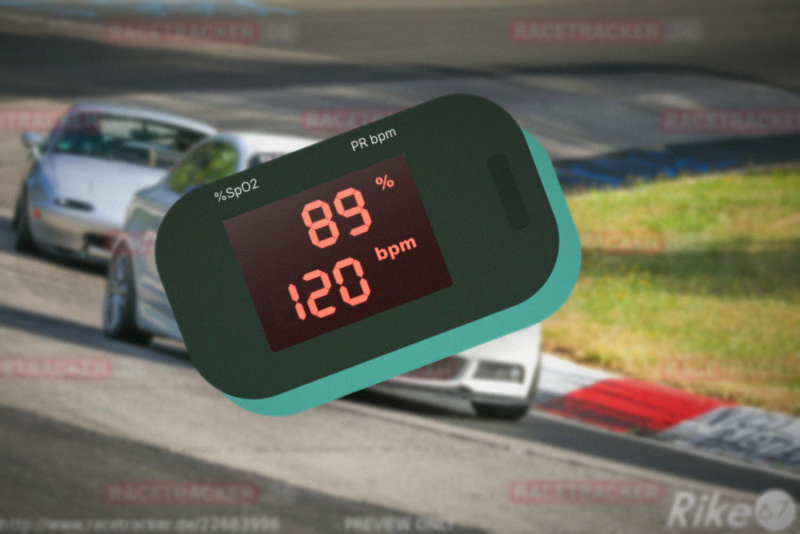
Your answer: 120 bpm
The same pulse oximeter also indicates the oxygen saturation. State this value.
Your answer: 89 %
